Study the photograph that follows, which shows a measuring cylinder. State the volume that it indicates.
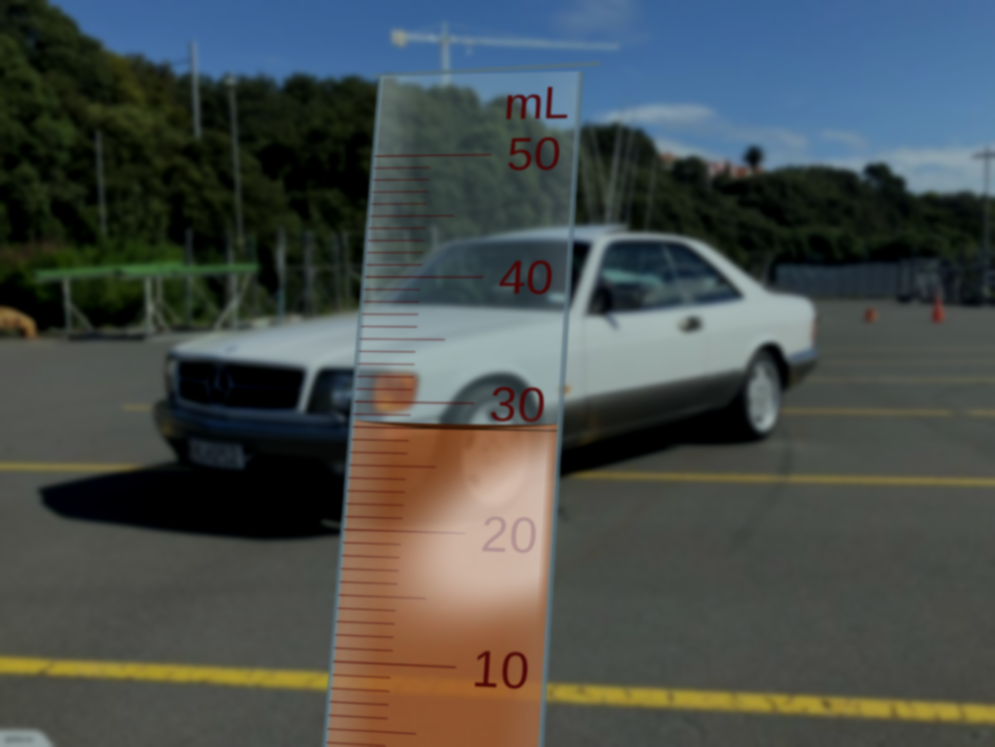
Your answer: 28 mL
